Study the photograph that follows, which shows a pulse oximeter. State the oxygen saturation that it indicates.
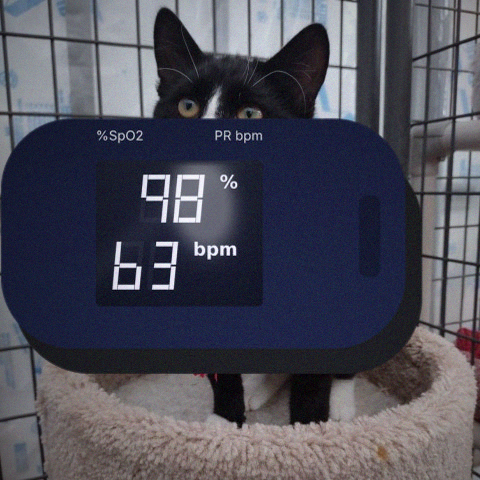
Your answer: 98 %
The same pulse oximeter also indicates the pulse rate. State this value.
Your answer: 63 bpm
